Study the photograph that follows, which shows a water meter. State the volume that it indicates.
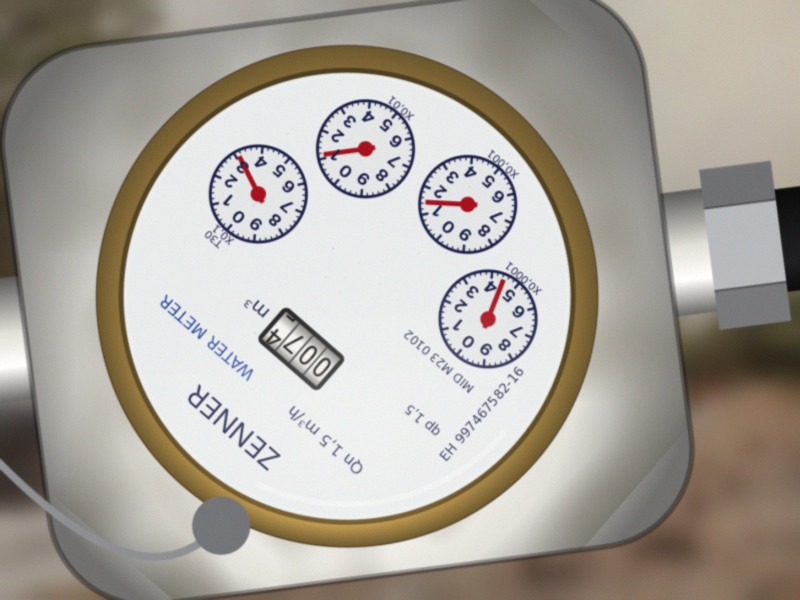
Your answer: 74.3114 m³
